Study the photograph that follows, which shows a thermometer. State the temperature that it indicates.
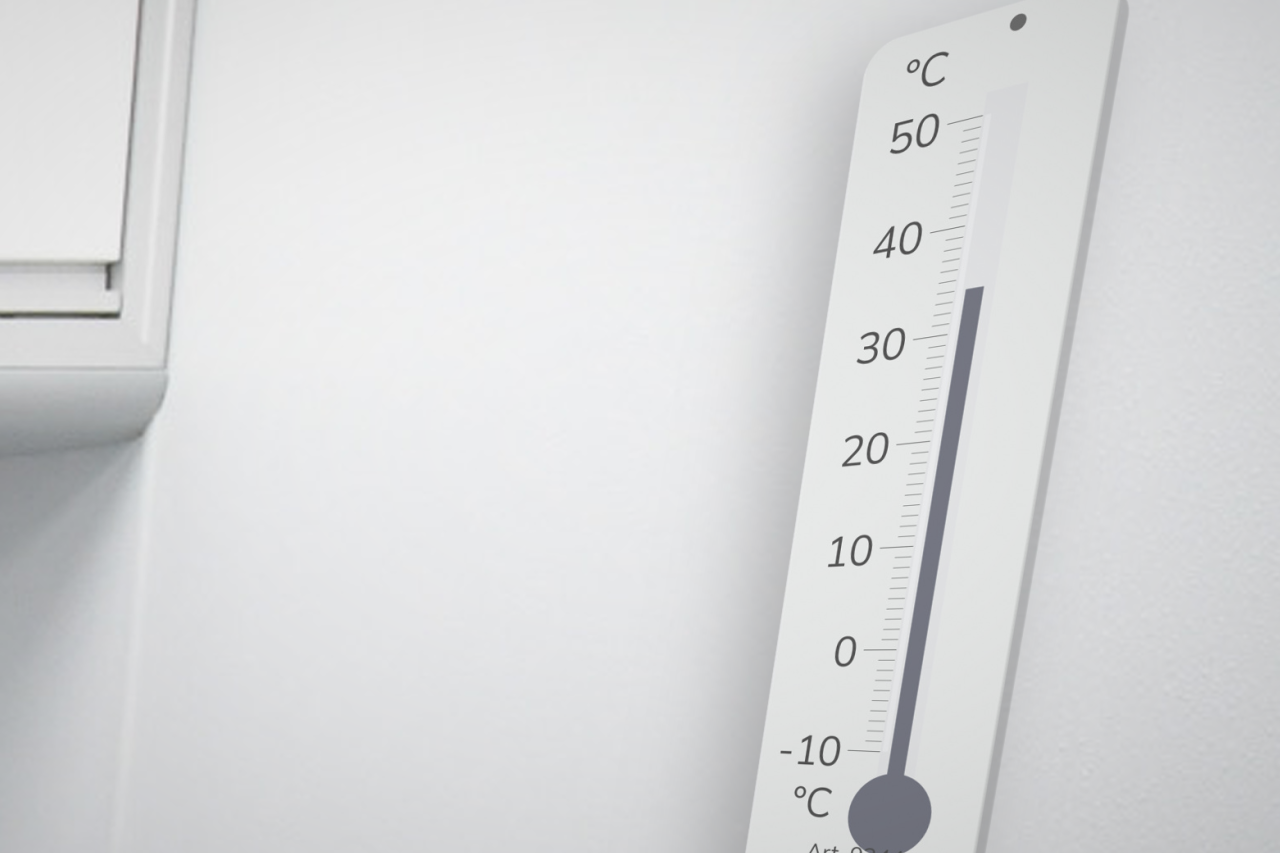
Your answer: 34 °C
